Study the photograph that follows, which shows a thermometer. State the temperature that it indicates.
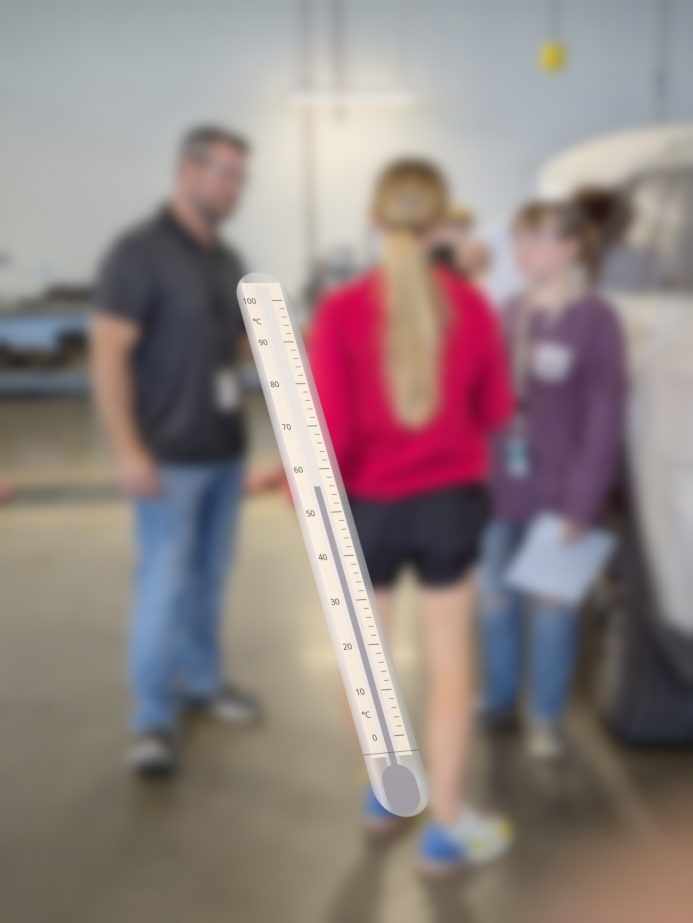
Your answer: 56 °C
